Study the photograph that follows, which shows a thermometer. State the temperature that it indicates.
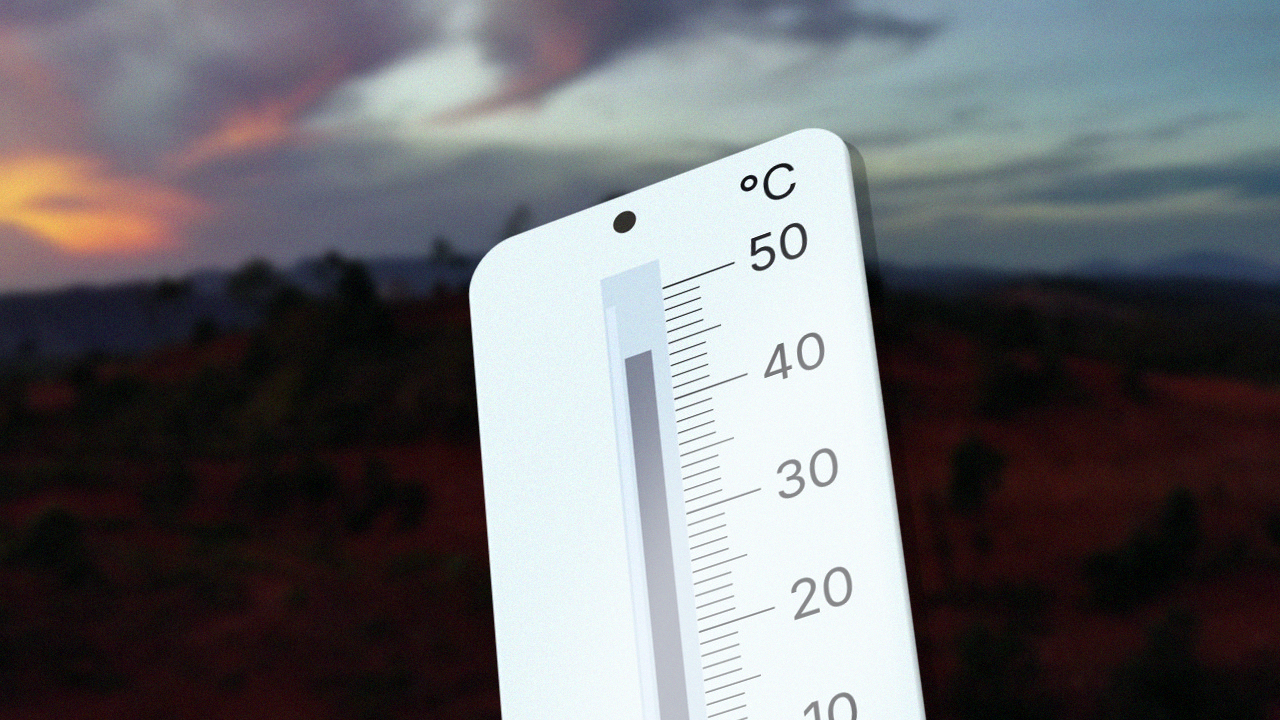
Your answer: 45 °C
